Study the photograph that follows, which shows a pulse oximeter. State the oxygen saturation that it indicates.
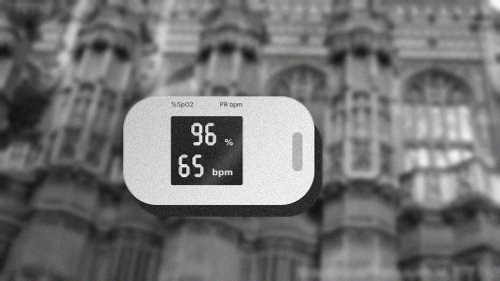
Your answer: 96 %
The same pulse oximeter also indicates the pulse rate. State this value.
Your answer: 65 bpm
